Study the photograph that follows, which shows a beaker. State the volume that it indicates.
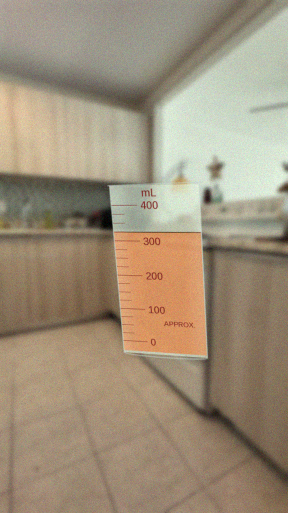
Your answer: 325 mL
